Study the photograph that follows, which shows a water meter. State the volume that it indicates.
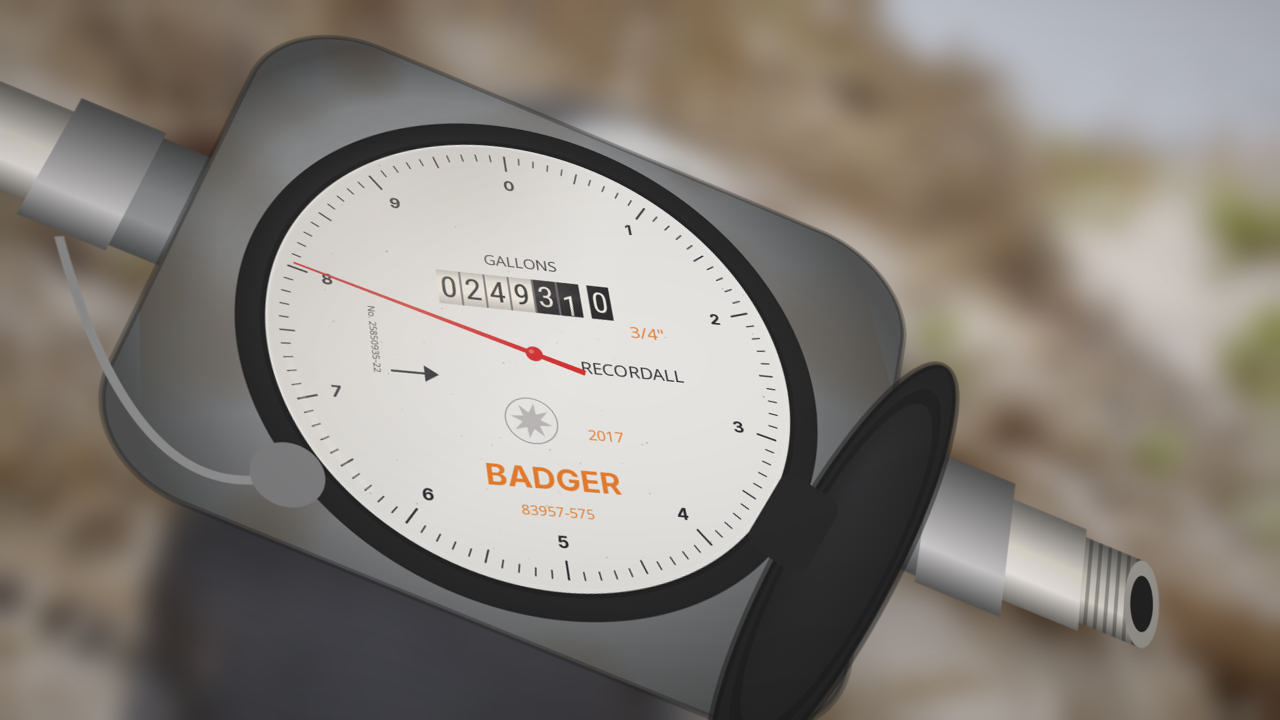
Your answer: 249308.0 gal
